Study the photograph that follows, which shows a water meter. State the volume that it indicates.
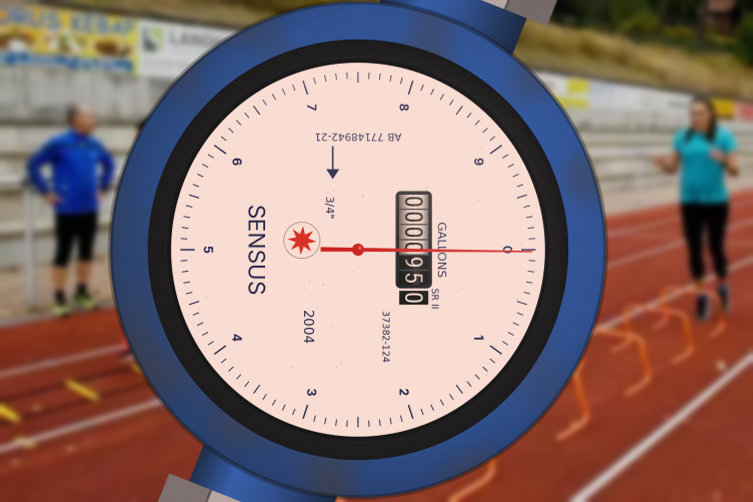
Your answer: 950.0 gal
